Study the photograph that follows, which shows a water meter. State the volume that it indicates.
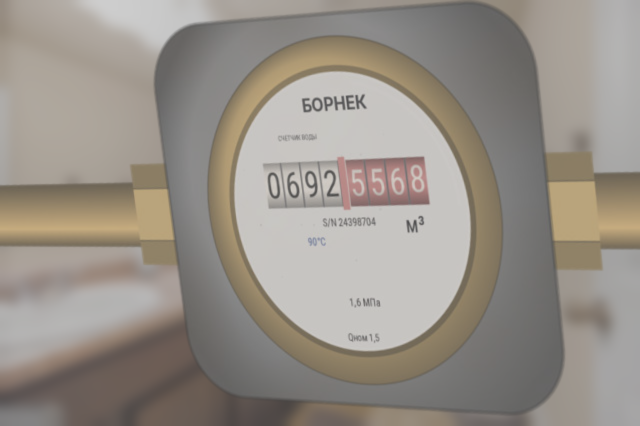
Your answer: 692.5568 m³
